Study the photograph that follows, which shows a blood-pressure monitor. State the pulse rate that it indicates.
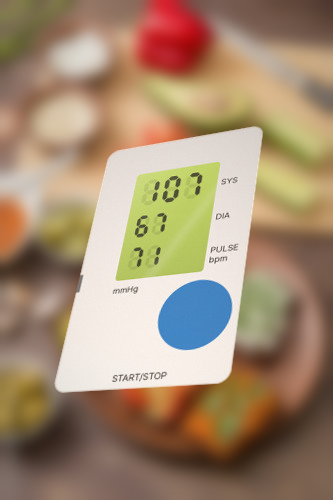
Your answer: 71 bpm
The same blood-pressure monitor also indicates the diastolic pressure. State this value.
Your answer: 67 mmHg
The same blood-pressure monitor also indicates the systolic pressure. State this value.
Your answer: 107 mmHg
